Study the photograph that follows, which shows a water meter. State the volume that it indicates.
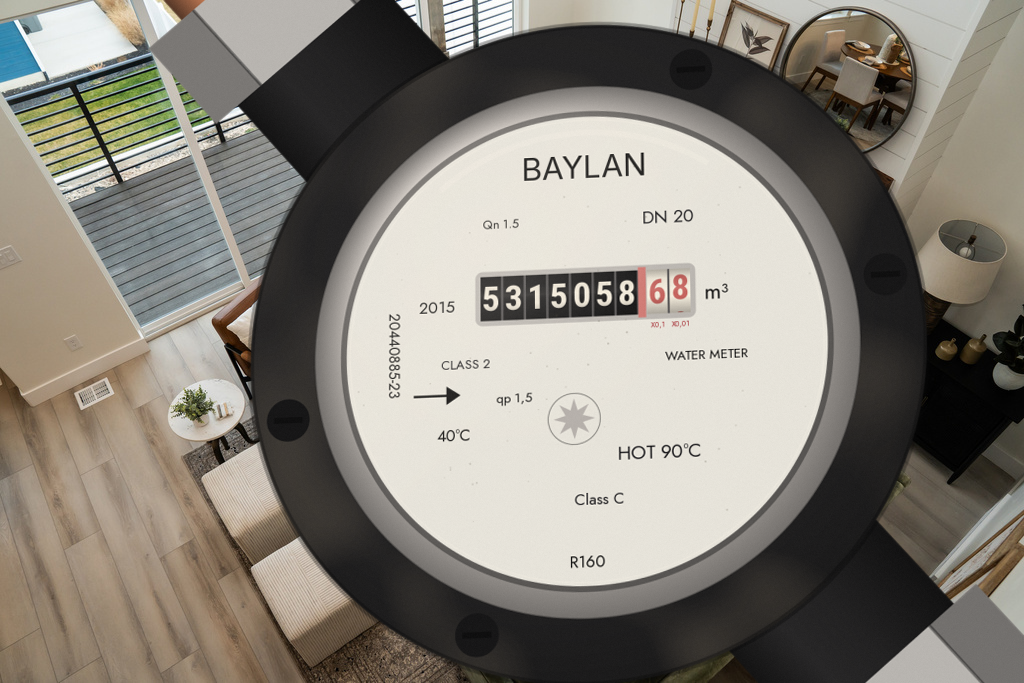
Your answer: 5315058.68 m³
